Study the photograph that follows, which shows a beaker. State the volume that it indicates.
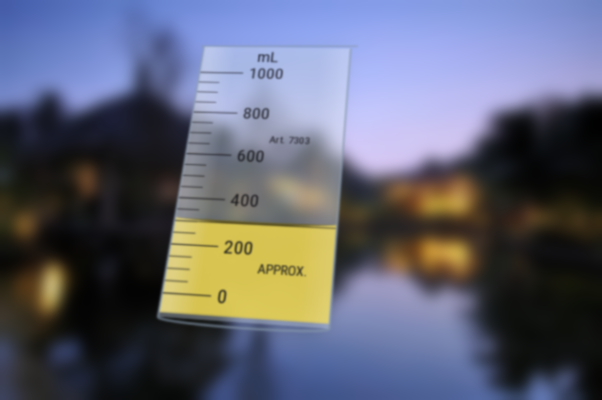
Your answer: 300 mL
